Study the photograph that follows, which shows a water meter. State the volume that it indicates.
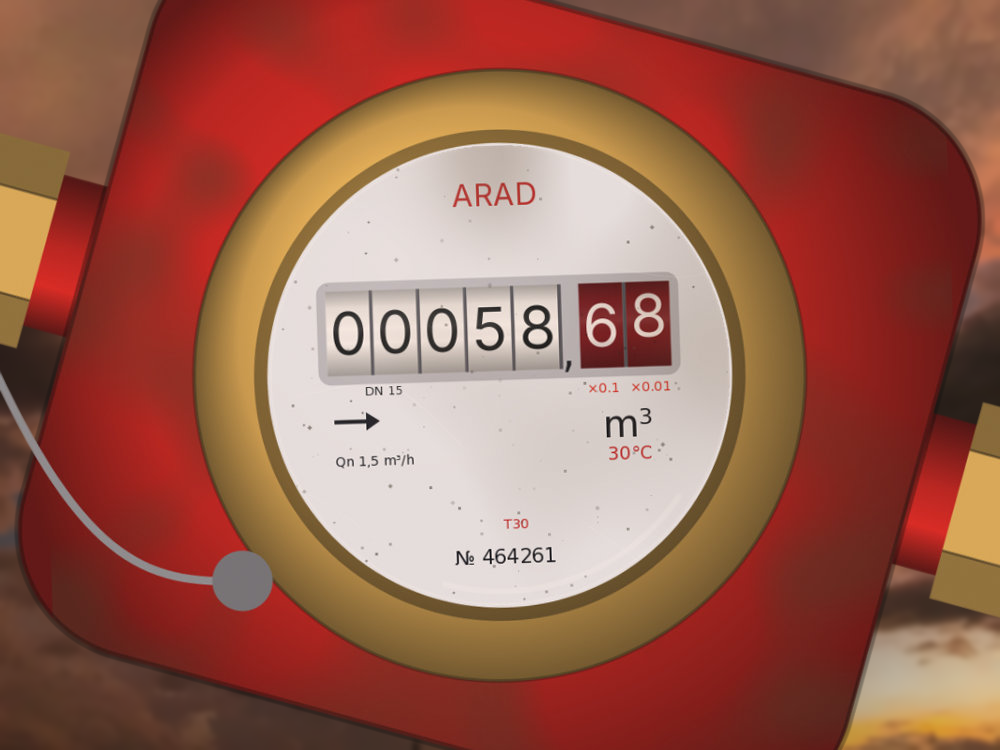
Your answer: 58.68 m³
